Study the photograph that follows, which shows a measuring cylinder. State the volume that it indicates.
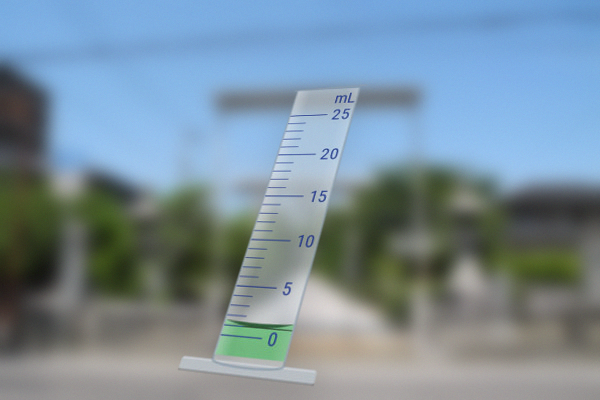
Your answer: 1 mL
